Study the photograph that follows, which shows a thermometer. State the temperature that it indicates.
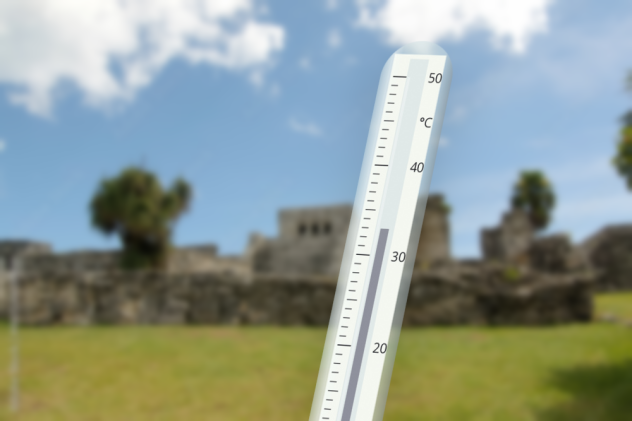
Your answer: 33 °C
